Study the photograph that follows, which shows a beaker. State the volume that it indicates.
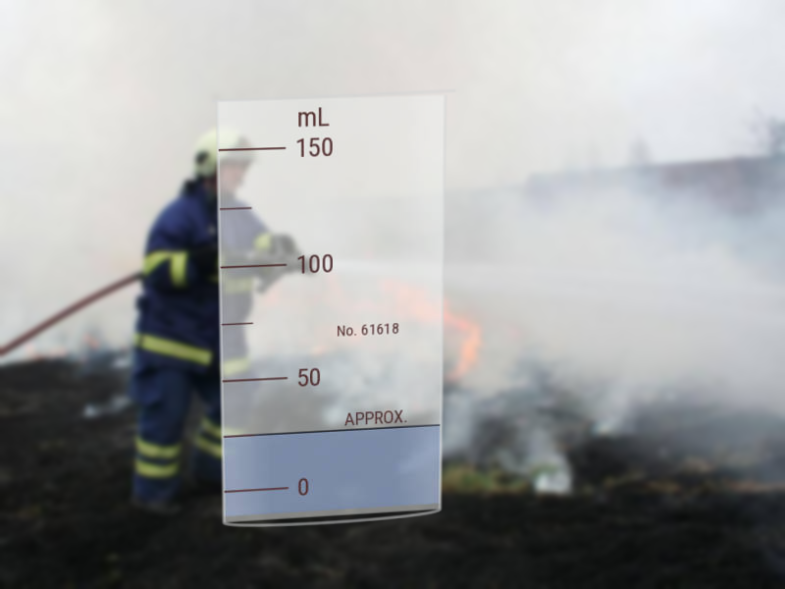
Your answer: 25 mL
